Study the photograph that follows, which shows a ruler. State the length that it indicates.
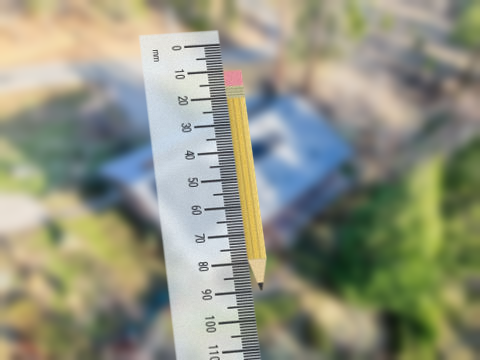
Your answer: 80 mm
